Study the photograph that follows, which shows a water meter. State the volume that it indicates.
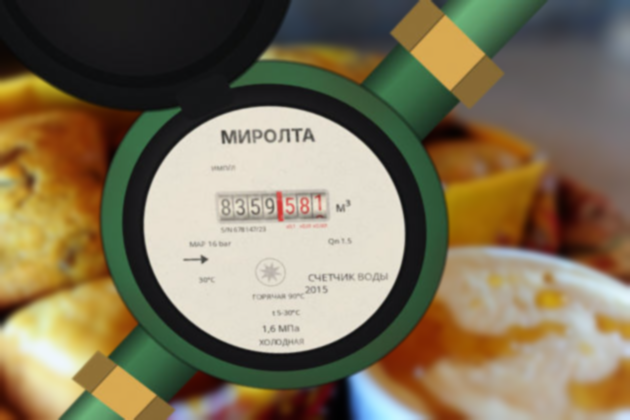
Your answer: 8359.581 m³
